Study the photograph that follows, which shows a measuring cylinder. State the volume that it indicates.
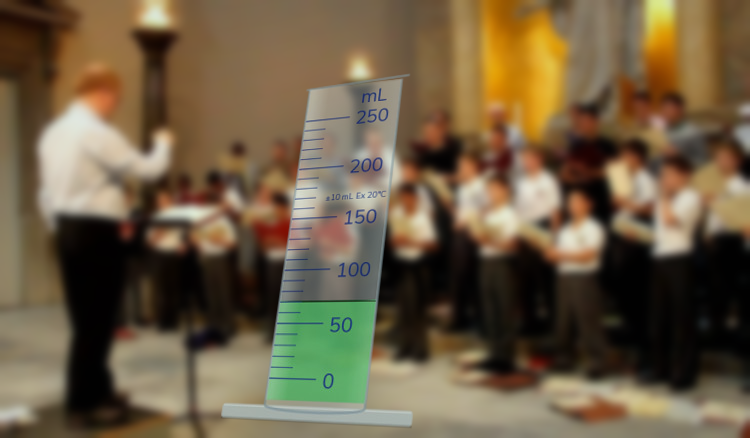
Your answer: 70 mL
